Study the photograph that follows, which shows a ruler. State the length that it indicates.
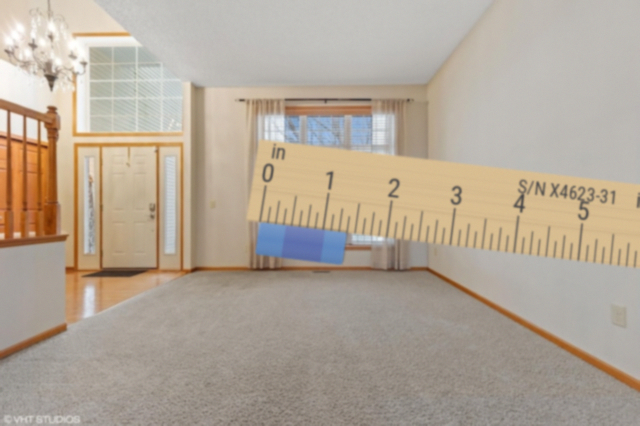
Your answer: 1.375 in
